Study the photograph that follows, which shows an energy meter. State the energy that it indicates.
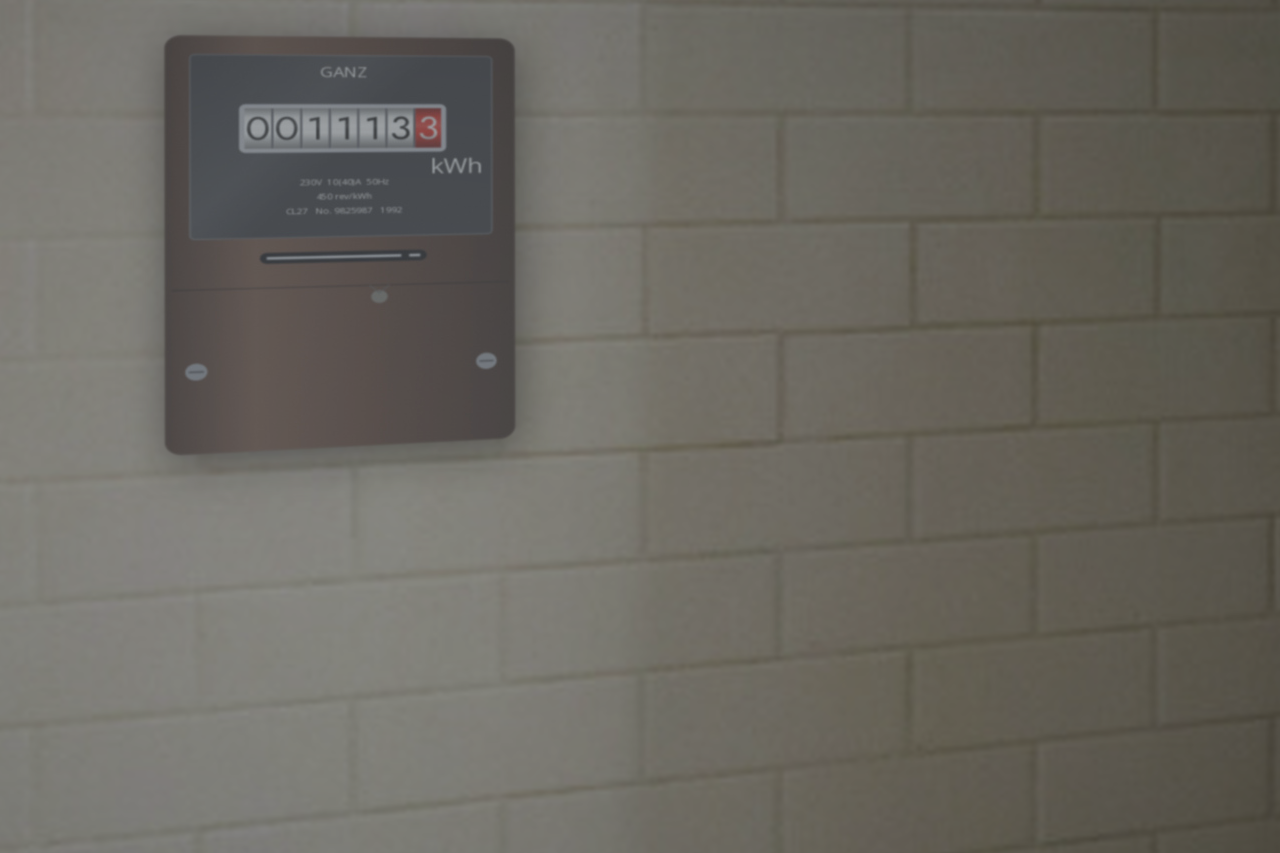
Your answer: 1113.3 kWh
